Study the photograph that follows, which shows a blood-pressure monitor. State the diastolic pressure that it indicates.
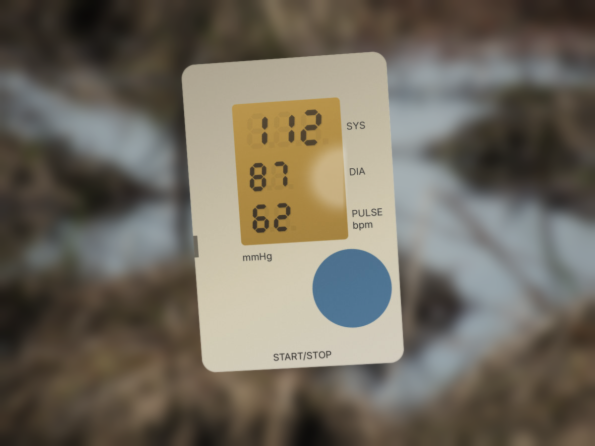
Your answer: 87 mmHg
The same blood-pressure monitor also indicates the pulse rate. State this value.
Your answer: 62 bpm
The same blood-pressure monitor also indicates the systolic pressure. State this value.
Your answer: 112 mmHg
